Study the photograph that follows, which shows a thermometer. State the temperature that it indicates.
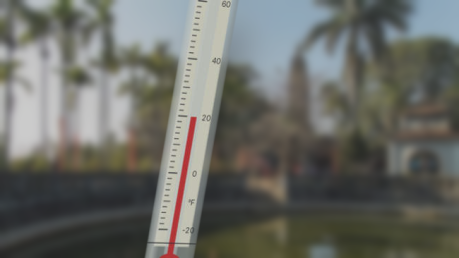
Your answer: 20 °F
